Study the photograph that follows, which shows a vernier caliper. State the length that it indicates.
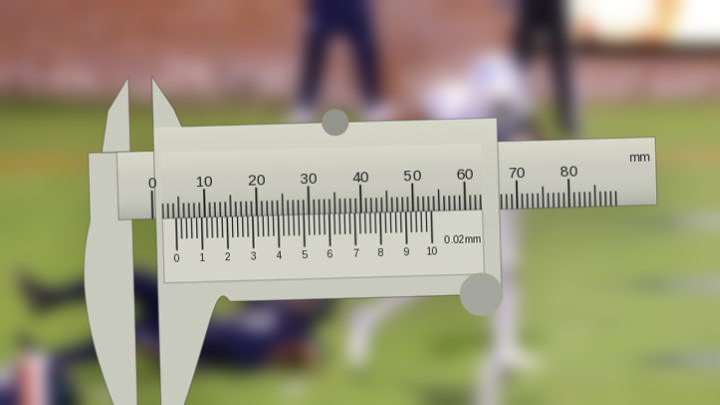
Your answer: 4.5 mm
